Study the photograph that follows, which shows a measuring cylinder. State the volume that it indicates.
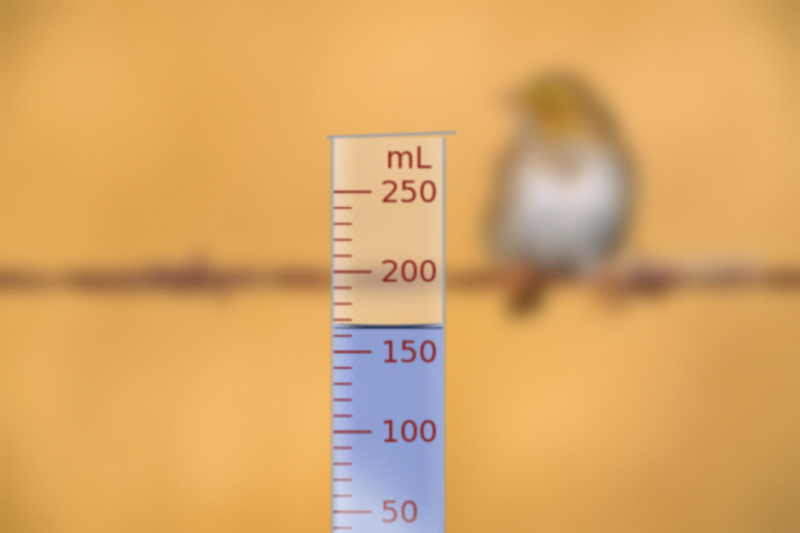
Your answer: 165 mL
